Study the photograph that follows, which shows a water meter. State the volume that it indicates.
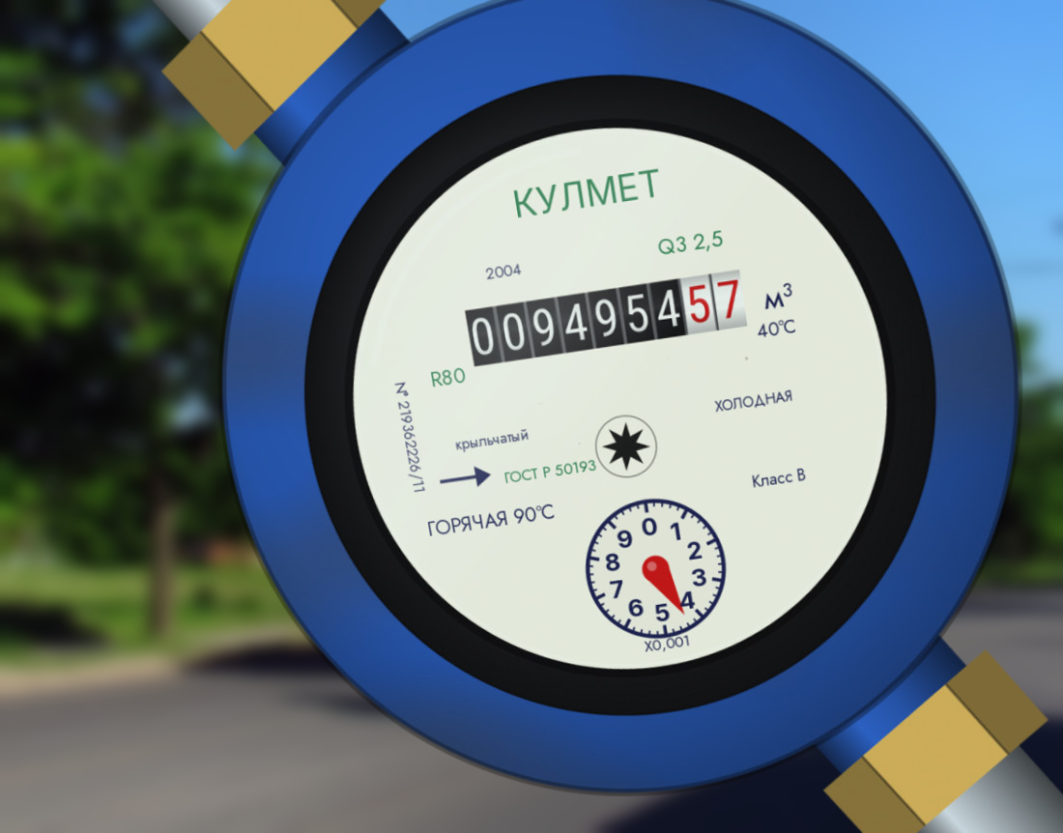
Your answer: 94954.574 m³
